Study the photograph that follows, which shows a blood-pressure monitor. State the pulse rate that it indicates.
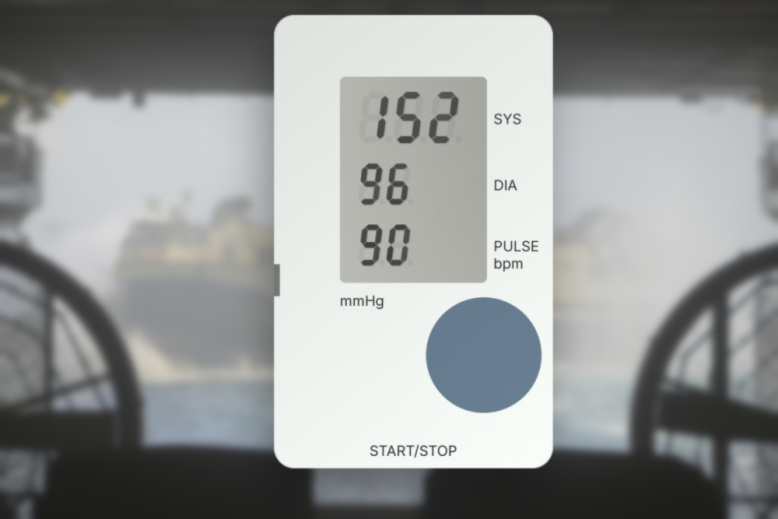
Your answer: 90 bpm
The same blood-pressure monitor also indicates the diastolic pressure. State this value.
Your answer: 96 mmHg
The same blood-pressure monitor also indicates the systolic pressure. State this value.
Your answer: 152 mmHg
